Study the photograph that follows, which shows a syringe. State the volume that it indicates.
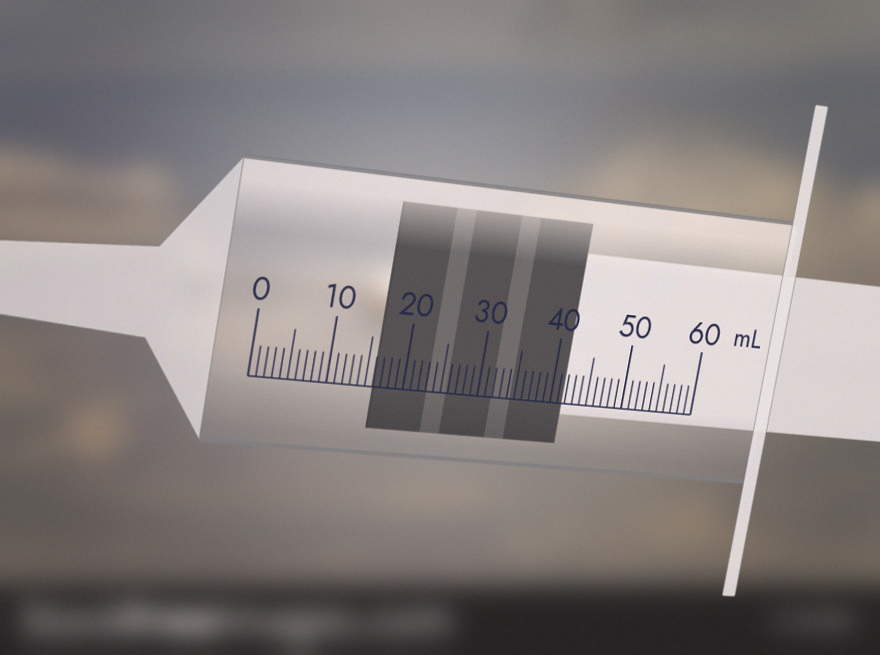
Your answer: 16 mL
